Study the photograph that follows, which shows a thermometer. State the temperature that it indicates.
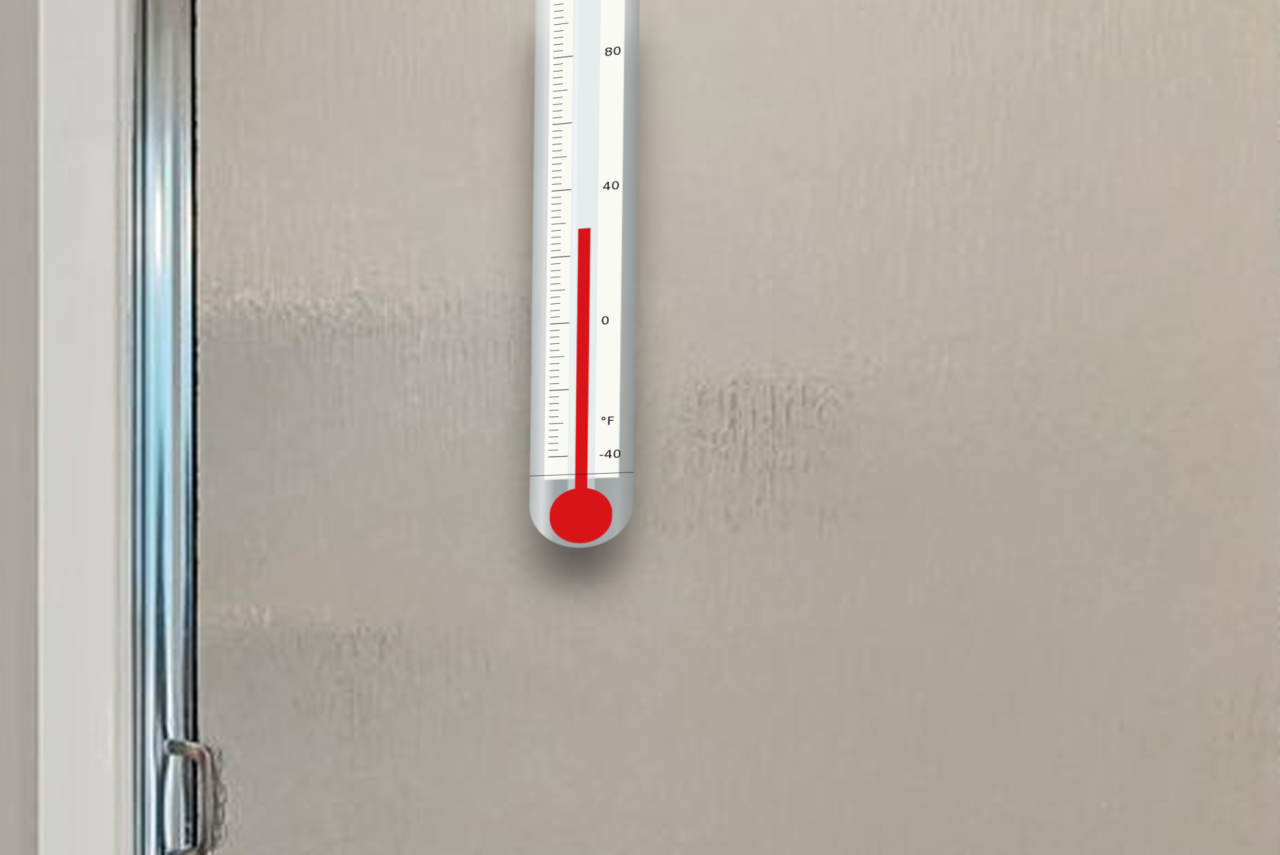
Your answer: 28 °F
